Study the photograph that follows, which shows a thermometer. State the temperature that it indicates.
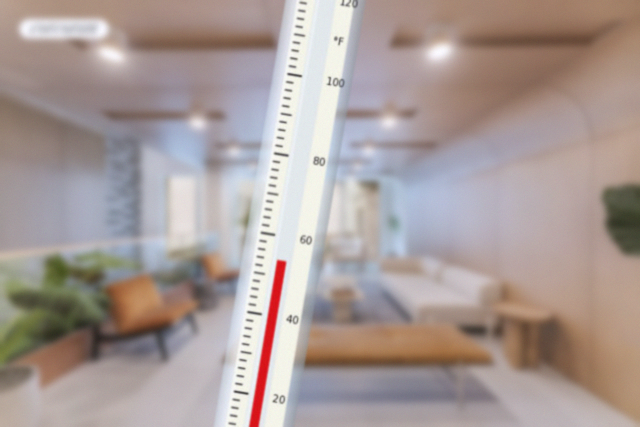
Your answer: 54 °F
